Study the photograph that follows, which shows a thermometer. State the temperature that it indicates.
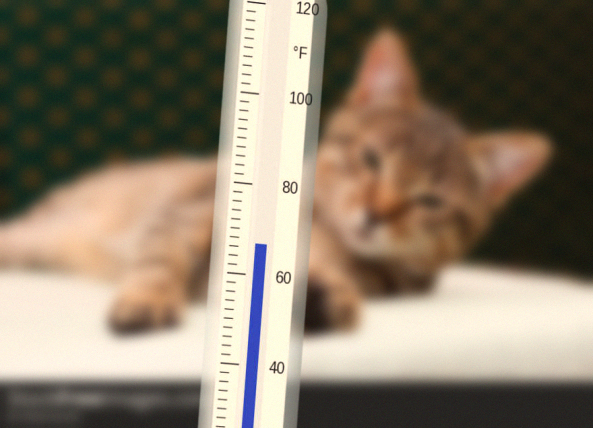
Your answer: 67 °F
